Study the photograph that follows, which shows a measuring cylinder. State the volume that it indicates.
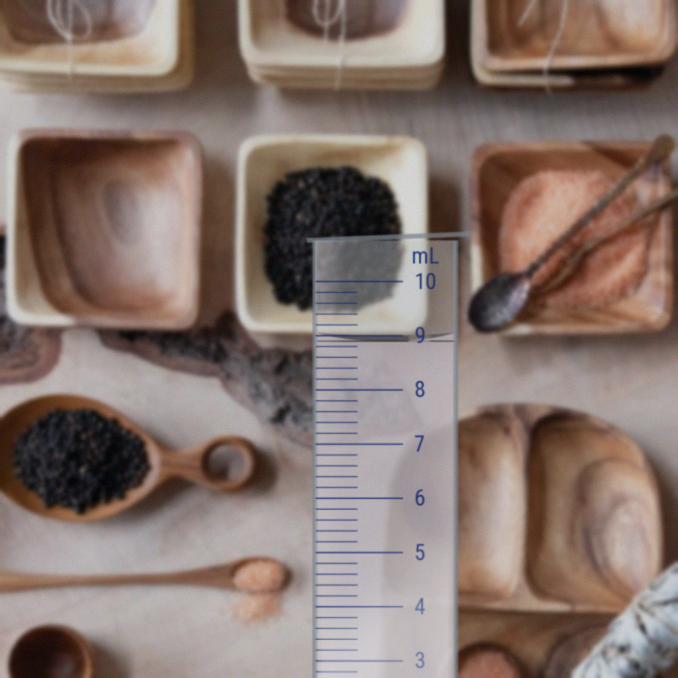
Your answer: 8.9 mL
